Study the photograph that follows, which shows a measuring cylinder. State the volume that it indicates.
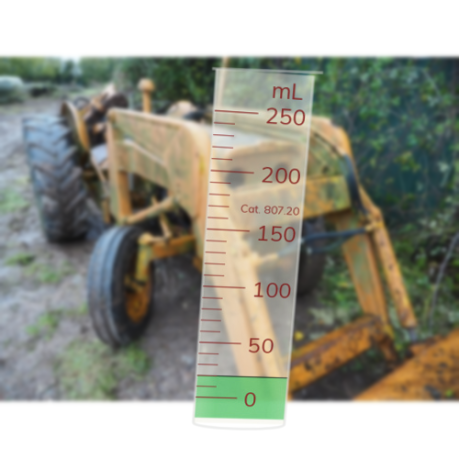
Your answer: 20 mL
